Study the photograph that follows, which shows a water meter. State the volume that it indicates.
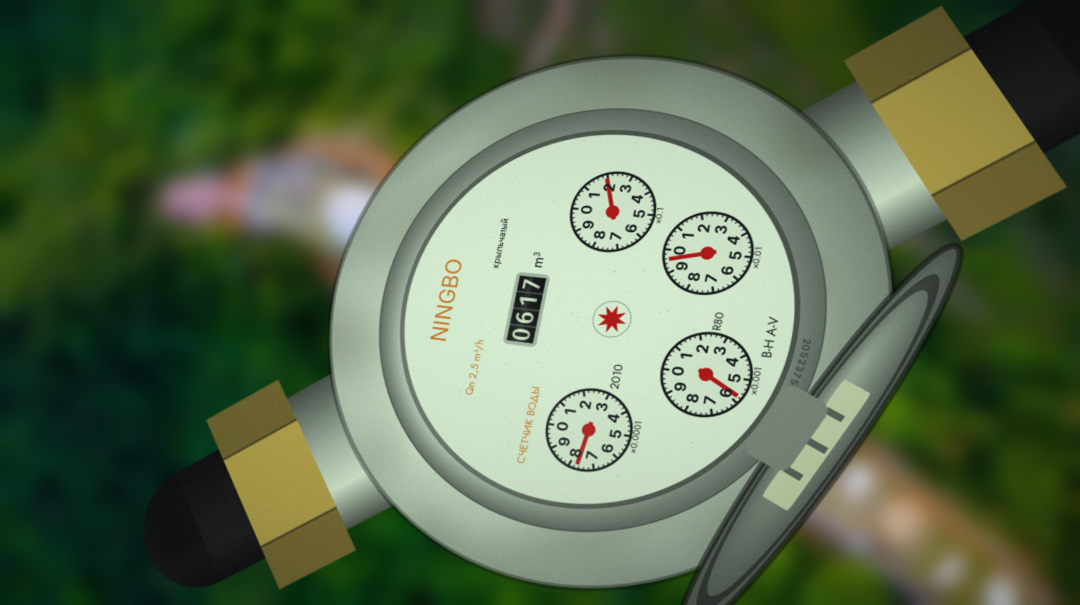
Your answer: 617.1957 m³
